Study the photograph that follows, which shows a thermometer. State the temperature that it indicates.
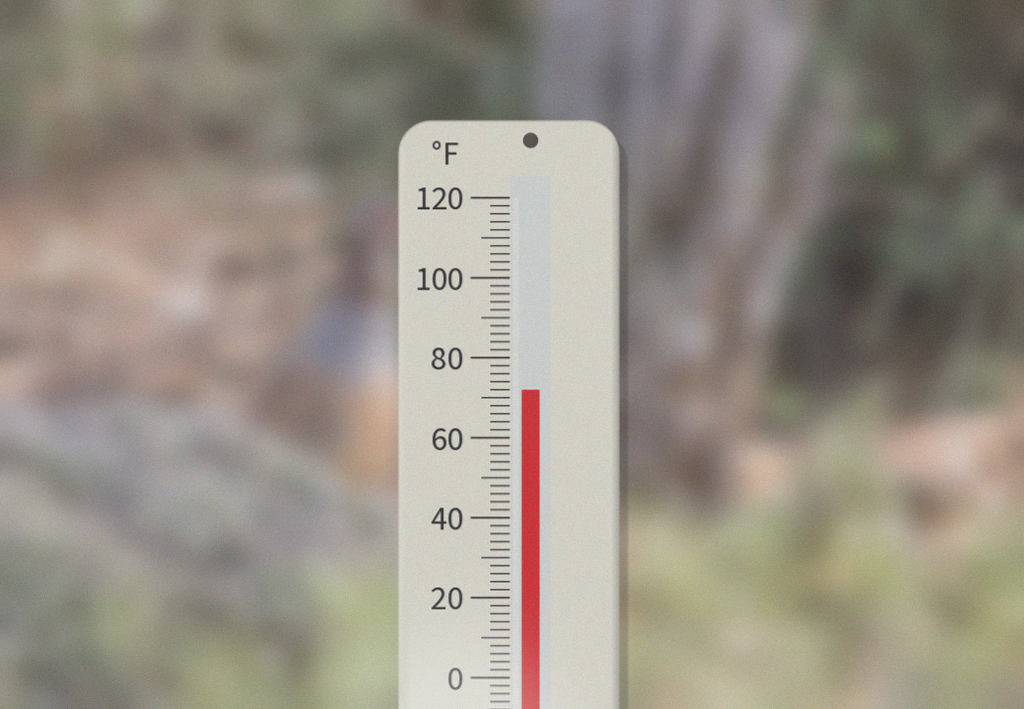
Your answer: 72 °F
